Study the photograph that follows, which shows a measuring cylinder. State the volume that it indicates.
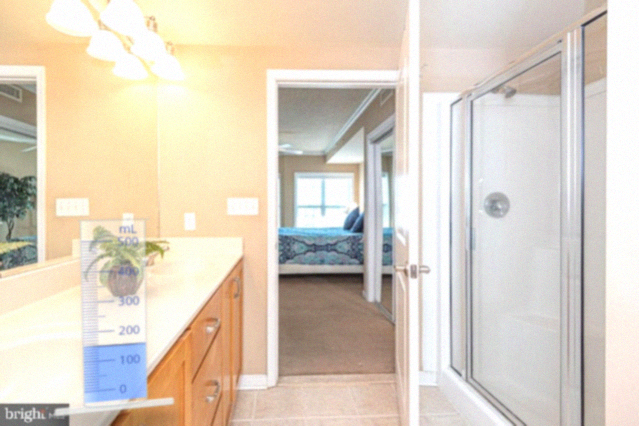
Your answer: 150 mL
